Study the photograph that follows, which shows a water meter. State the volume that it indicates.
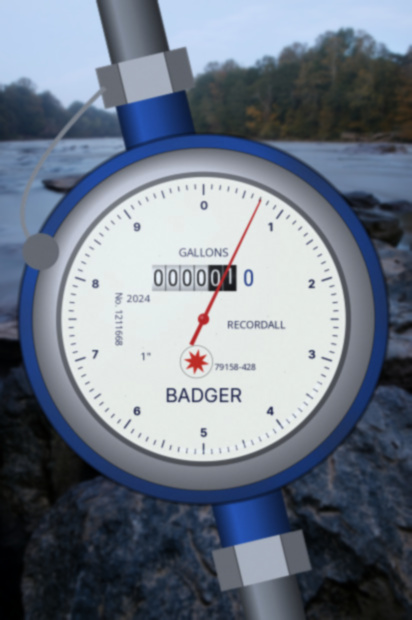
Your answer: 10.7 gal
